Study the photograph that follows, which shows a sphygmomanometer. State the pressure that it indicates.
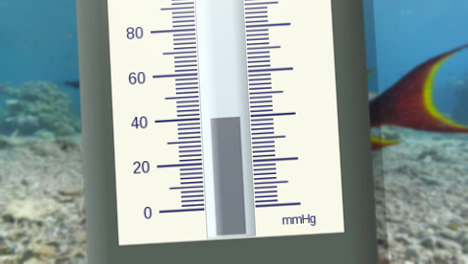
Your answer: 40 mmHg
